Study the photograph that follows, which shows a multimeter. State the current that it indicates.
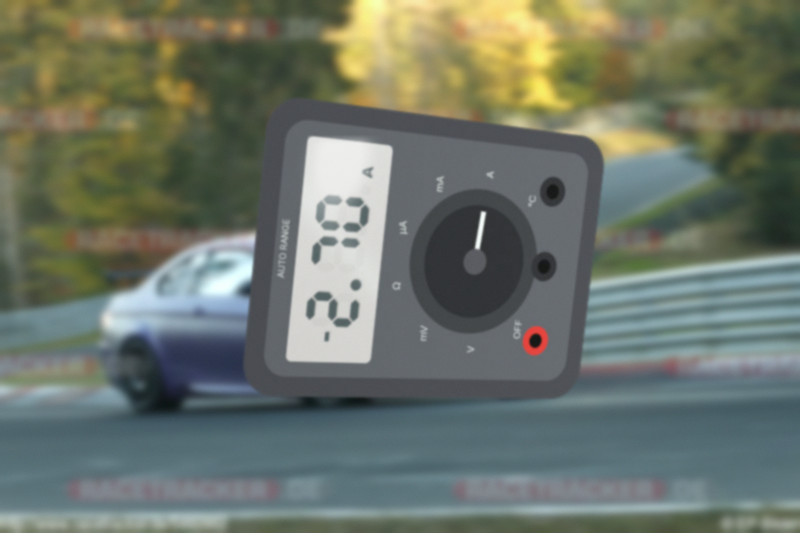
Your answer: -2.70 A
